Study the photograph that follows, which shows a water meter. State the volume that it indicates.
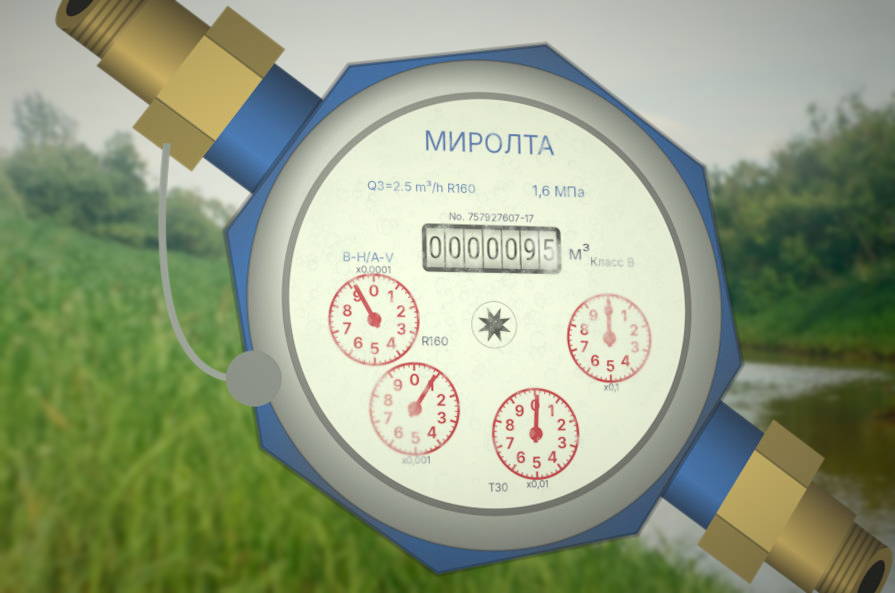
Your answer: 95.0009 m³
